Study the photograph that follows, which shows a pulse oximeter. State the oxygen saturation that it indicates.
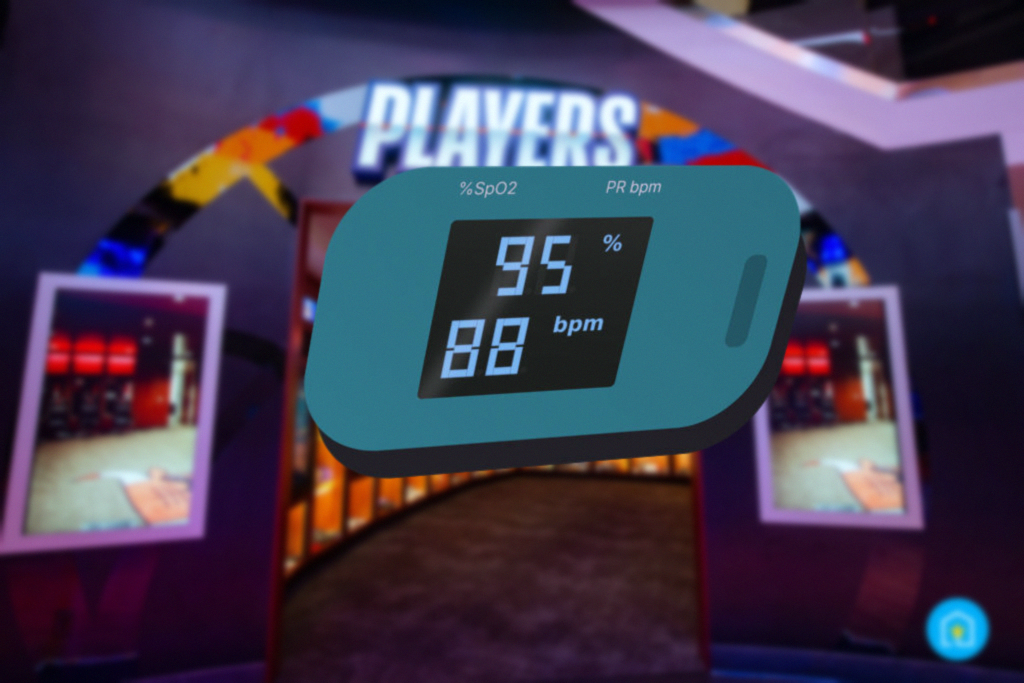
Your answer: 95 %
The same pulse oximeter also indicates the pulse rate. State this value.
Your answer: 88 bpm
